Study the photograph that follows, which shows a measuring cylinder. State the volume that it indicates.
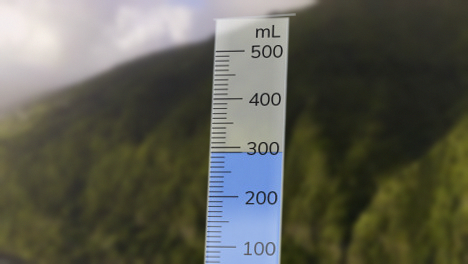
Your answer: 290 mL
